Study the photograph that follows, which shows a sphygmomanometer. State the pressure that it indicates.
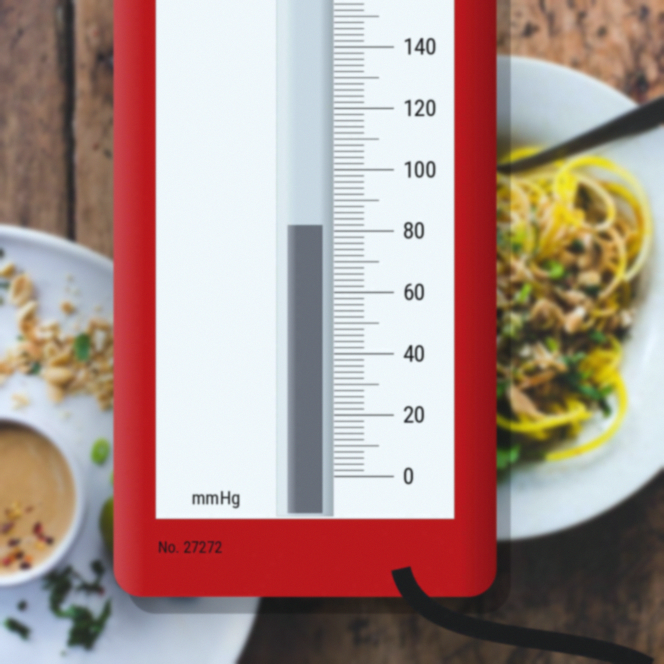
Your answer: 82 mmHg
